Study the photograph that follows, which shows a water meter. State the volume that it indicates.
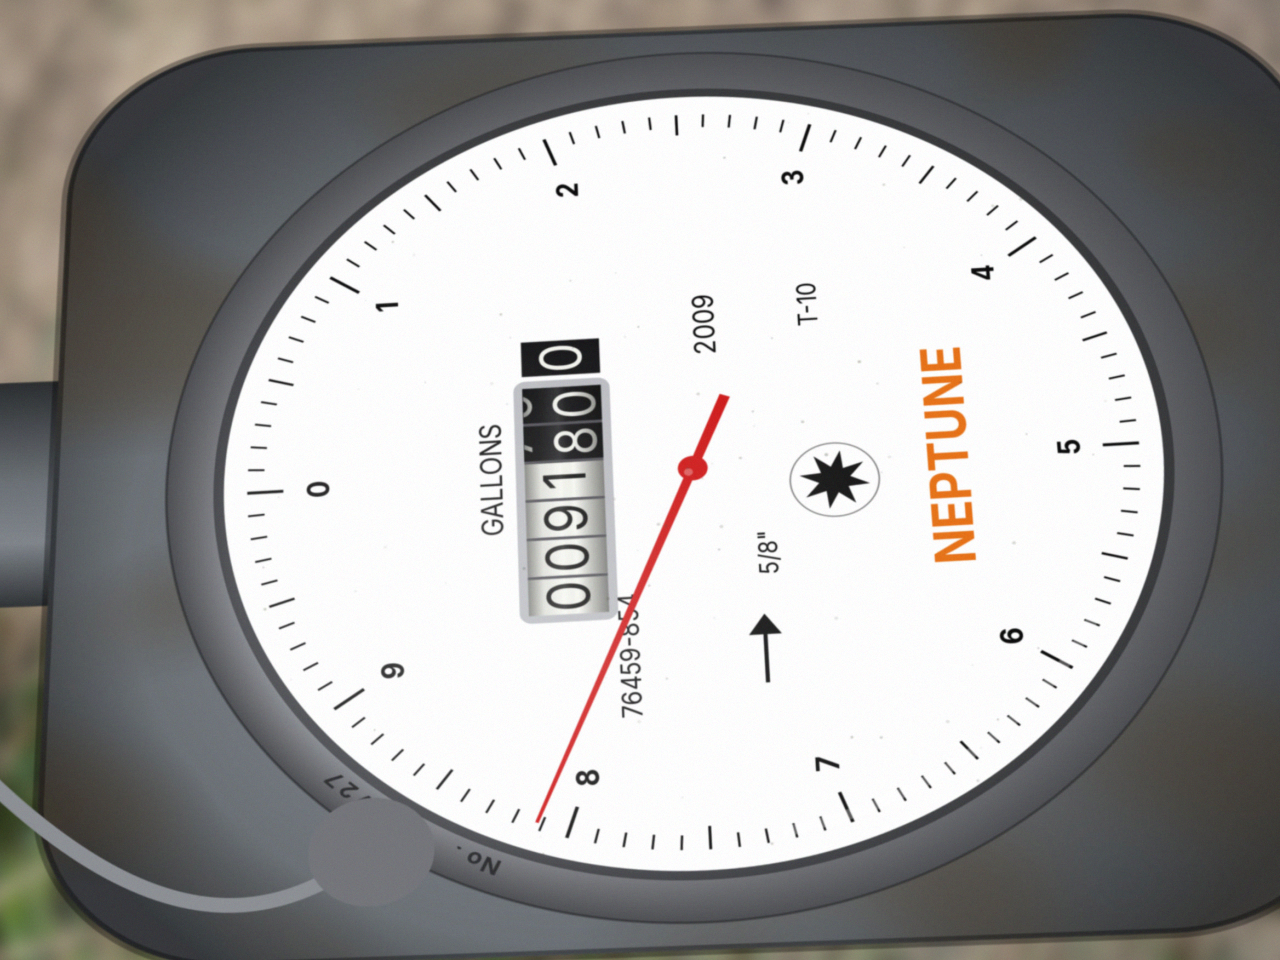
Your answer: 91798.1 gal
